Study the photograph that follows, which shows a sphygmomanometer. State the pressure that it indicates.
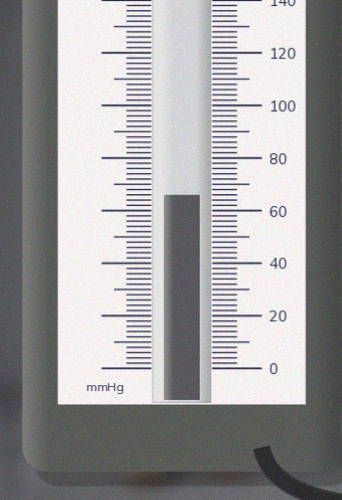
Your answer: 66 mmHg
